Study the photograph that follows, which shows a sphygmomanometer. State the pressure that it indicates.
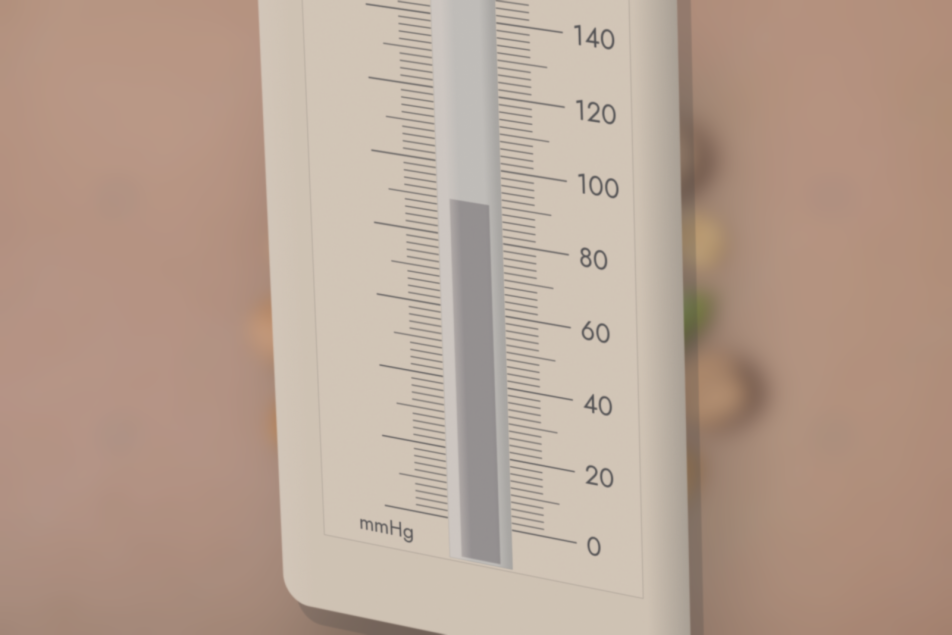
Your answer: 90 mmHg
